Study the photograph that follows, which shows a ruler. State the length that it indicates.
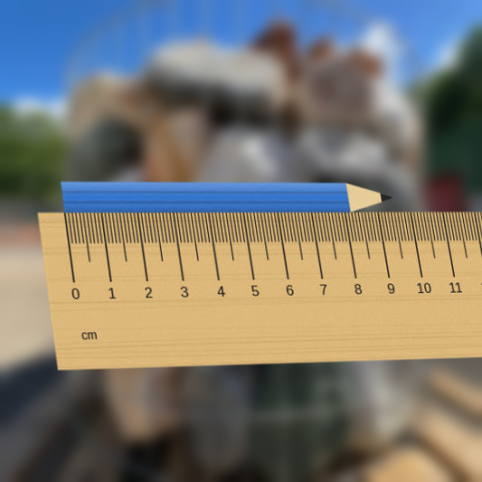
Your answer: 9.5 cm
